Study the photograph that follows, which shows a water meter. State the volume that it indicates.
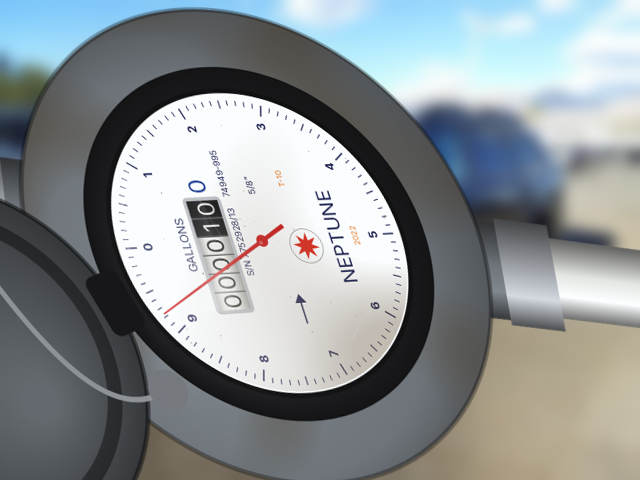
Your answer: 99.2 gal
